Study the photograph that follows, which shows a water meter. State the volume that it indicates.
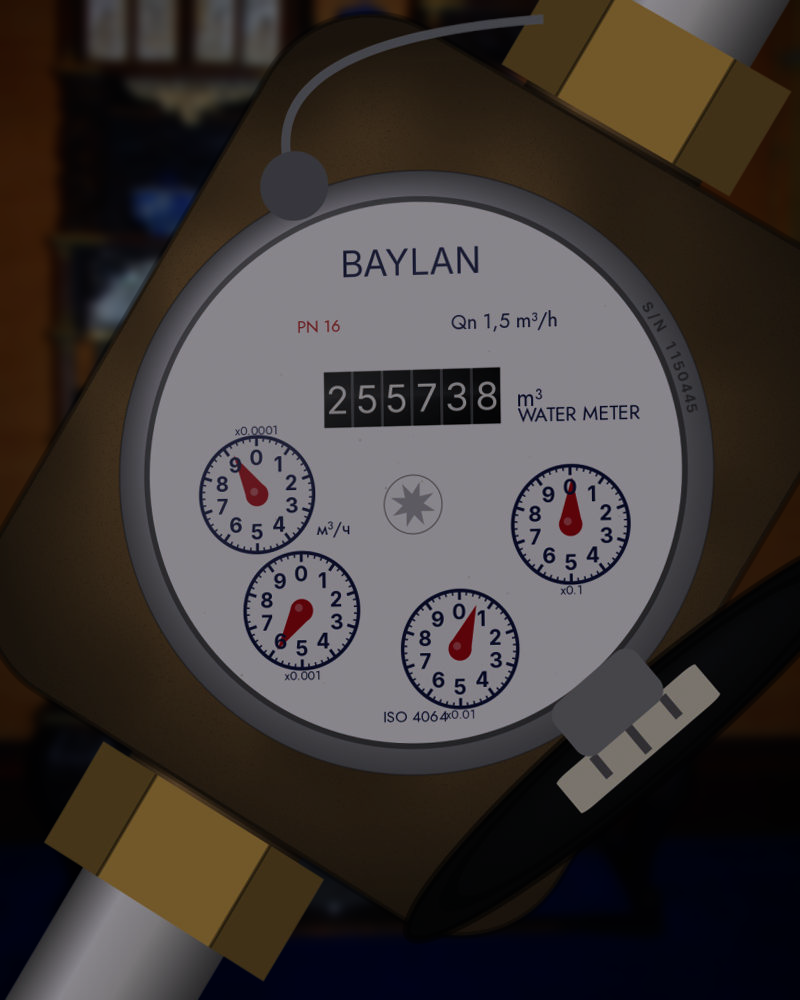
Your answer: 255738.0059 m³
